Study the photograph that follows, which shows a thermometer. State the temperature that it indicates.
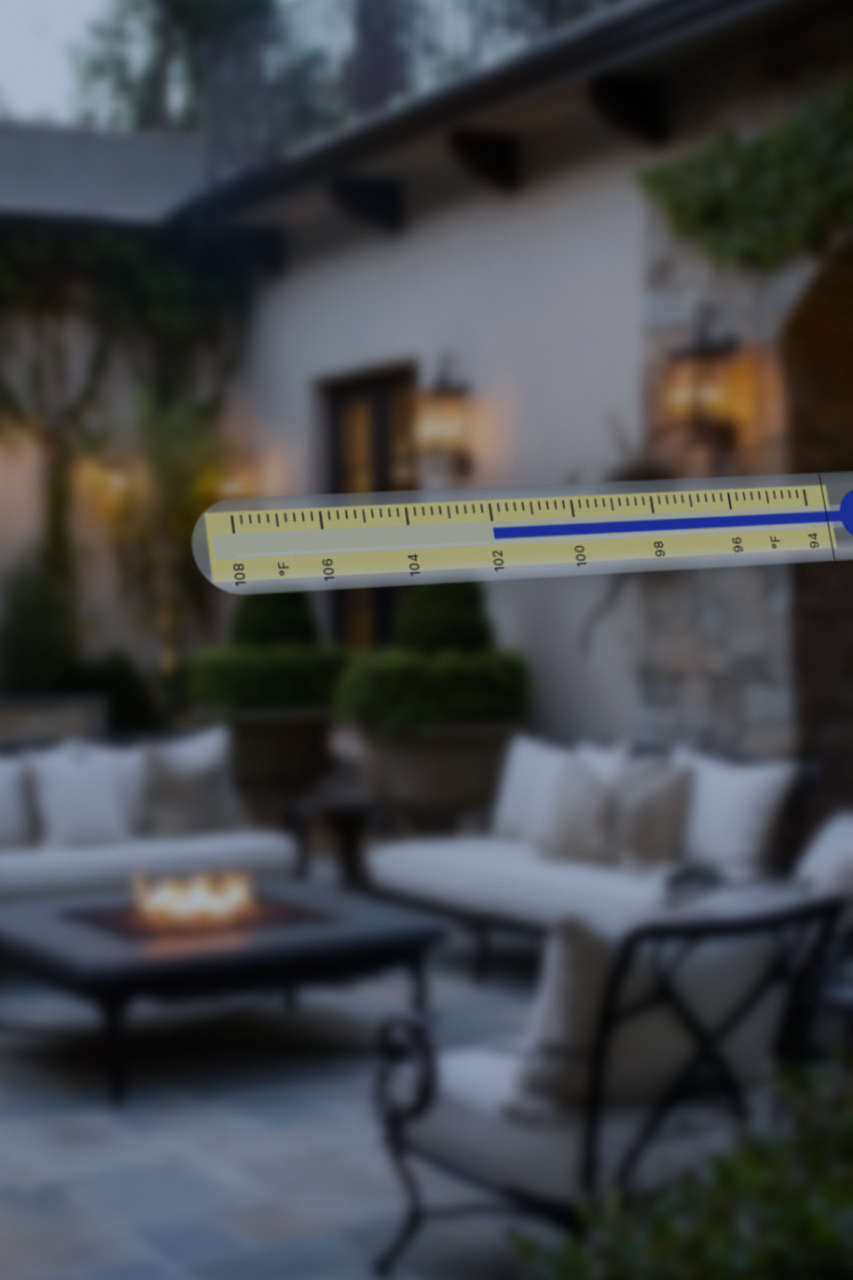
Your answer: 102 °F
